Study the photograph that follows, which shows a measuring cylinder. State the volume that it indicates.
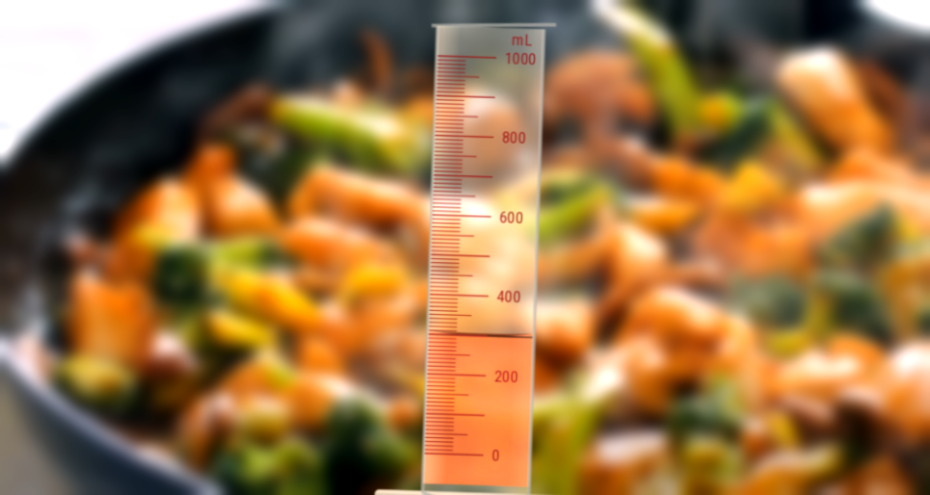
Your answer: 300 mL
